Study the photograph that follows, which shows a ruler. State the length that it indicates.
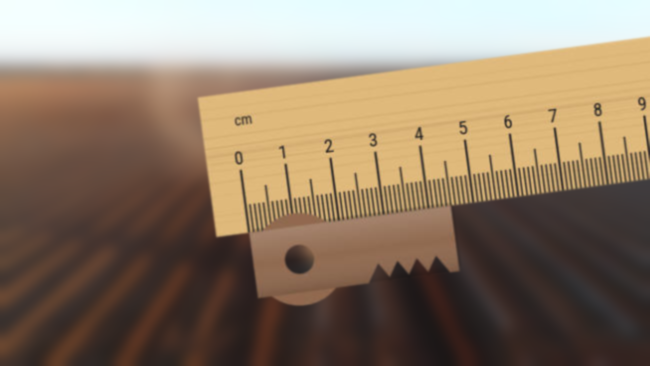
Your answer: 4.5 cm
